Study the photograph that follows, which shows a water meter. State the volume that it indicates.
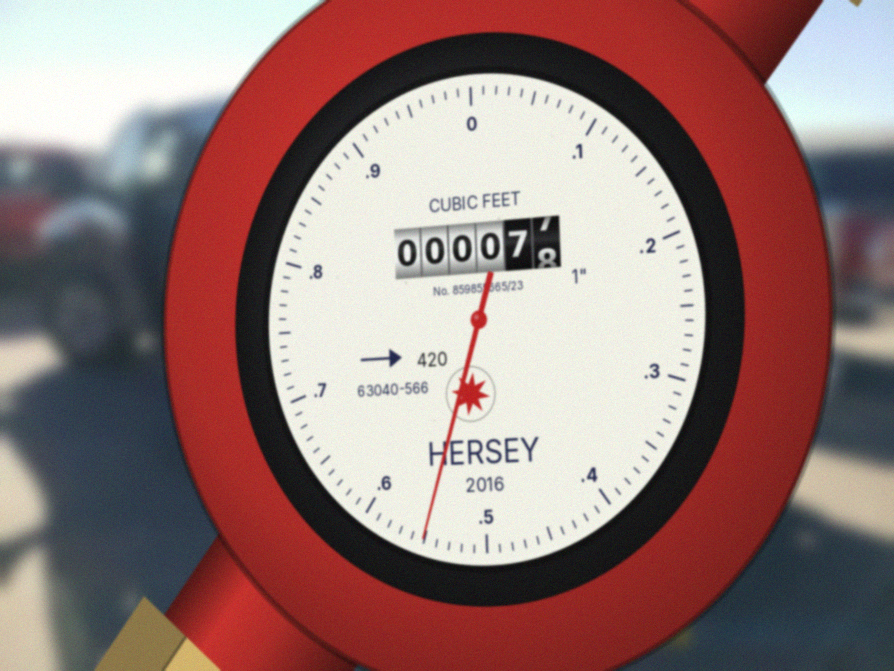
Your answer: 77.55 ft³
